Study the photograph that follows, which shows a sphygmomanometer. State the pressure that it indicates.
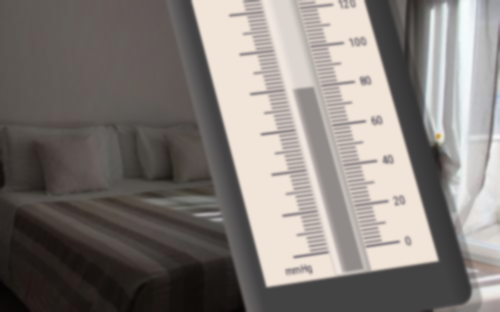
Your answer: 80 mmHg
